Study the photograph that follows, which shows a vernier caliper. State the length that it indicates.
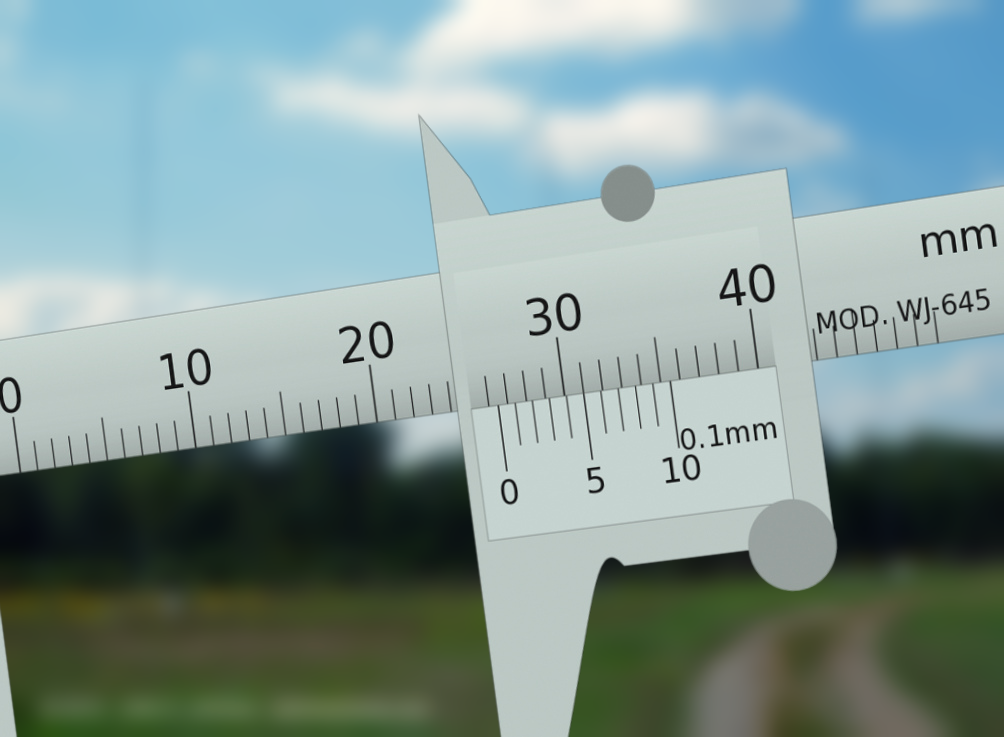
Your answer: 26.5 mm
